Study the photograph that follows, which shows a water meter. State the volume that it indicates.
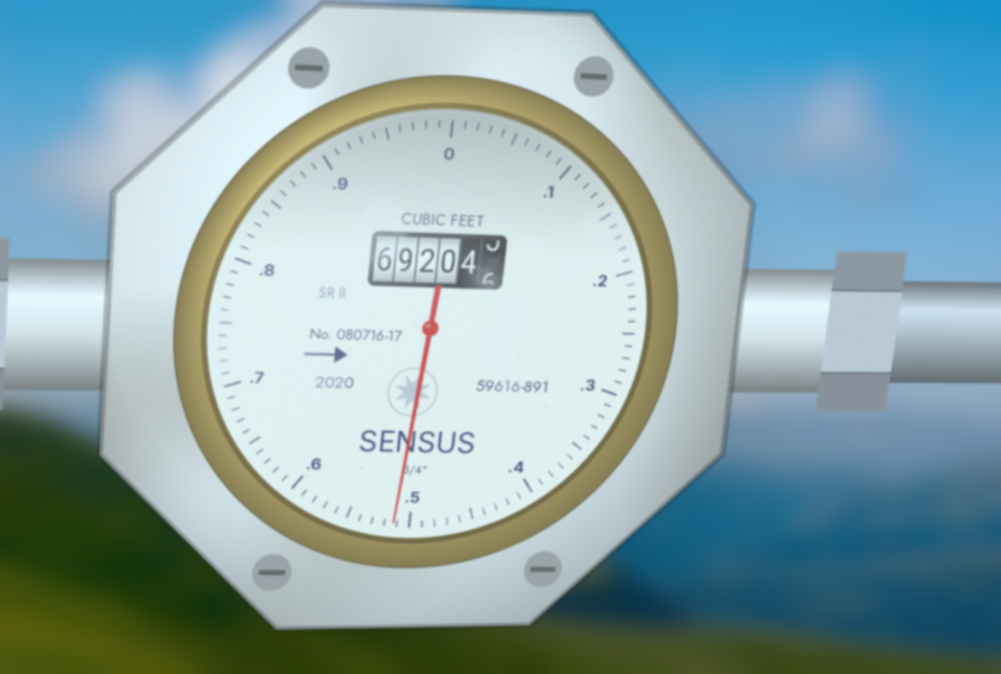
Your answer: 692045.51 ft³
